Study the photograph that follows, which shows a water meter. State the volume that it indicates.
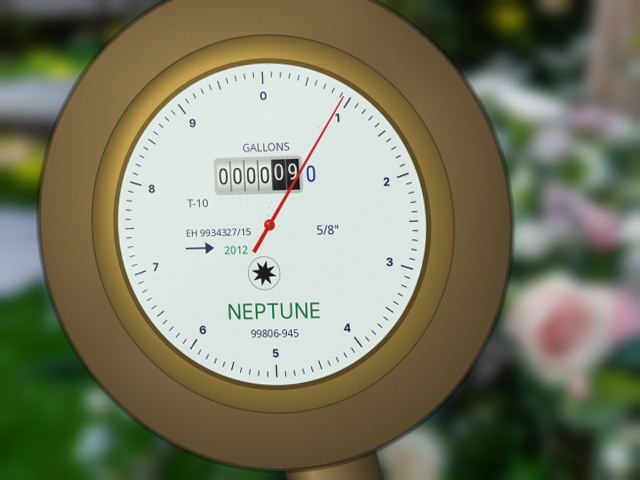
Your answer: 90.9 gal
